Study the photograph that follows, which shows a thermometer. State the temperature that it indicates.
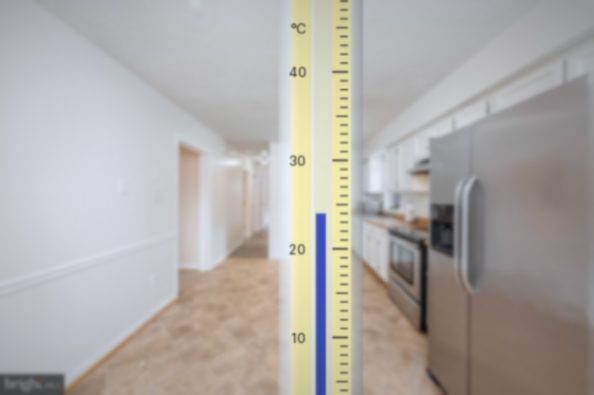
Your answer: 24 °C
